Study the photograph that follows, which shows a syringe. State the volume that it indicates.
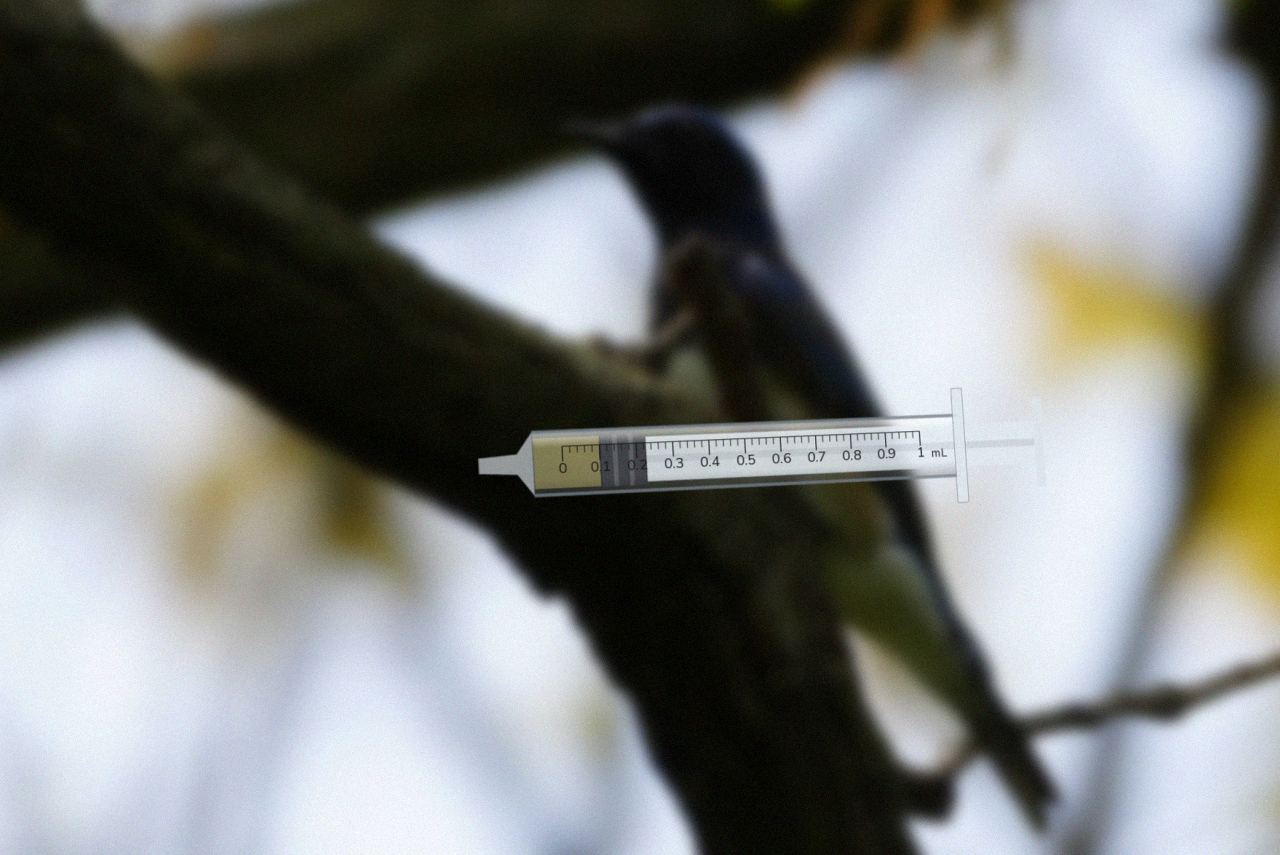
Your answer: 0.1 mL
